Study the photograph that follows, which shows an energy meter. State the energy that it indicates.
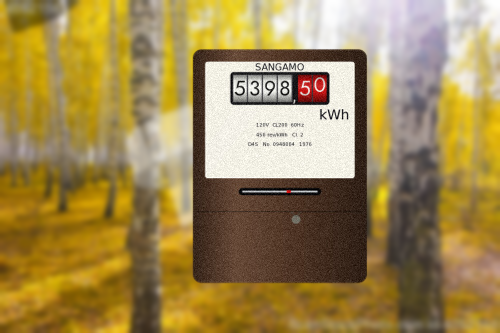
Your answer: 5398.50 kWh
